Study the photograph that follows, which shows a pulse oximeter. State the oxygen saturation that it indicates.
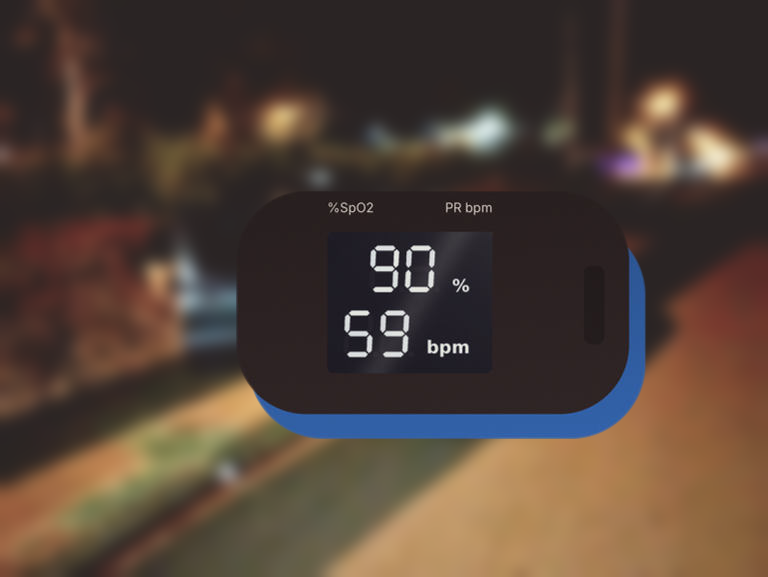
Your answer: 90 %
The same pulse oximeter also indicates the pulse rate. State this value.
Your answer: 59 bpm
